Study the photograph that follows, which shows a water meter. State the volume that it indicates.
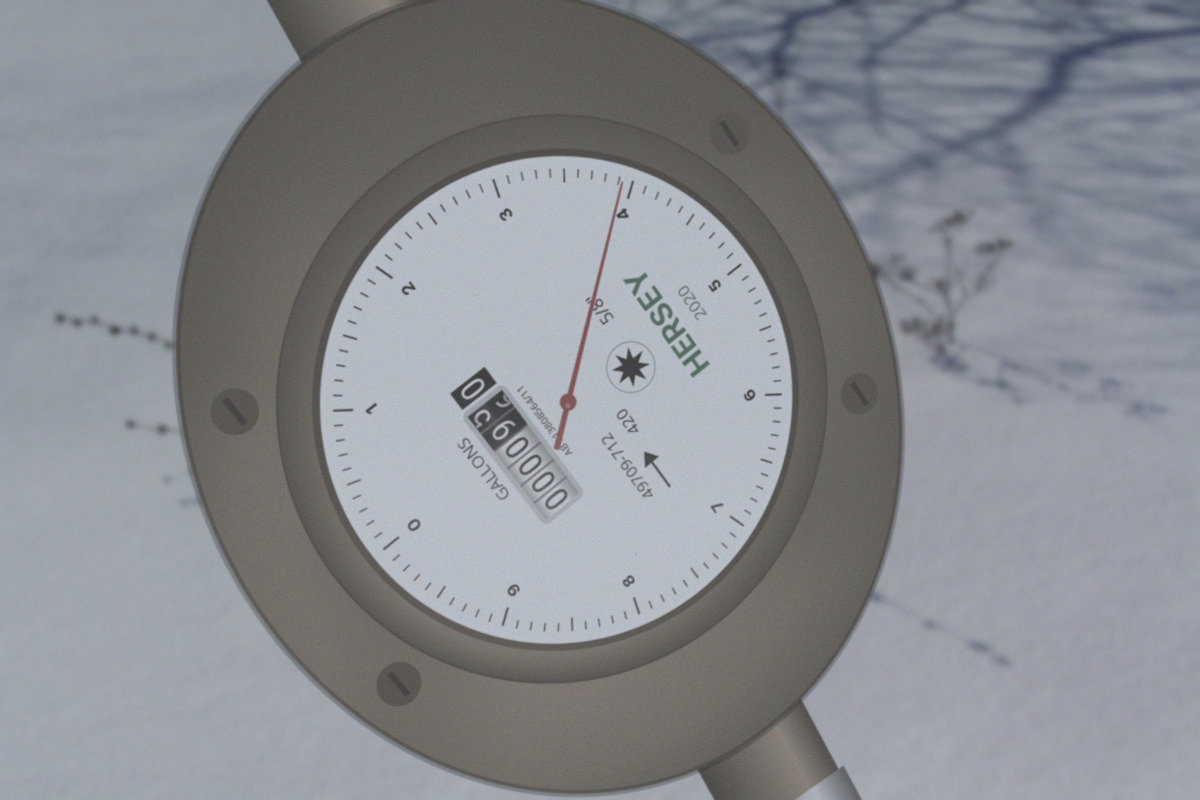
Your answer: 953.9 gal
